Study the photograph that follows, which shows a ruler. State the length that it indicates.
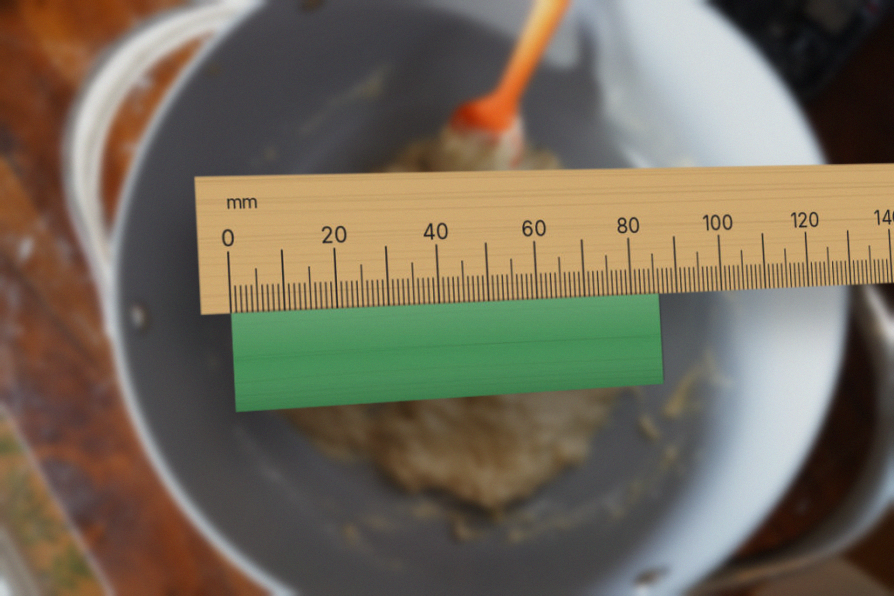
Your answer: 86 mm
